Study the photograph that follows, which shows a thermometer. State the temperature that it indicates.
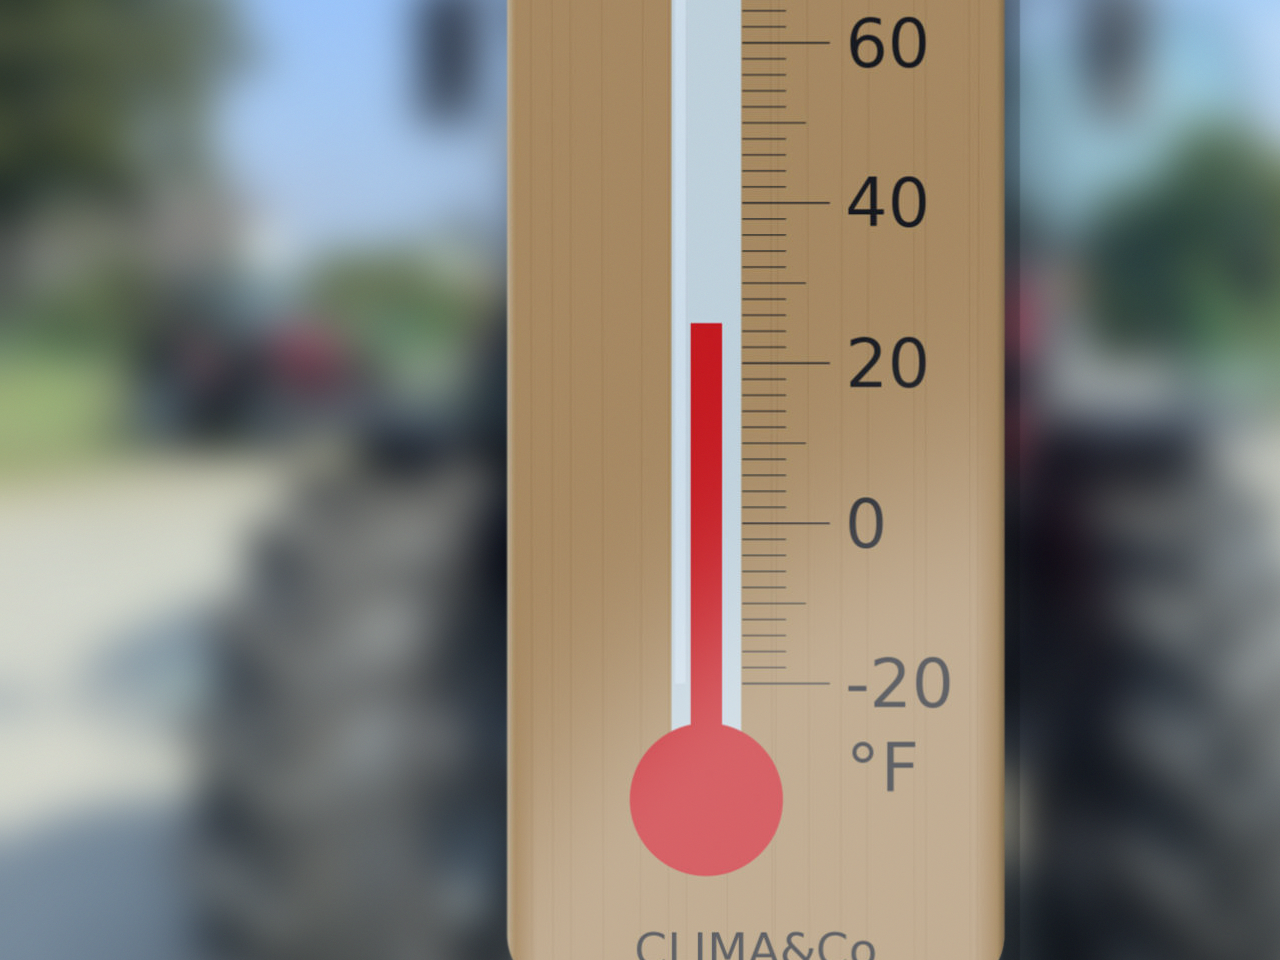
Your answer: 25 °F
